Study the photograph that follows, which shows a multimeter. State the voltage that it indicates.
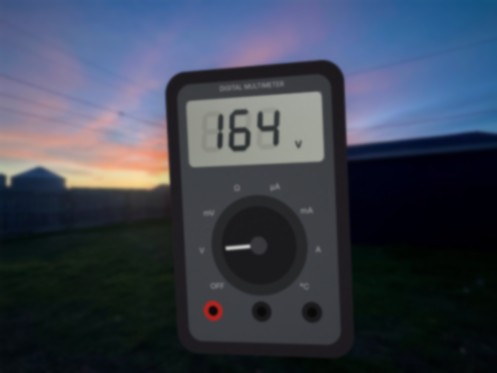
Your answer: 164 V
